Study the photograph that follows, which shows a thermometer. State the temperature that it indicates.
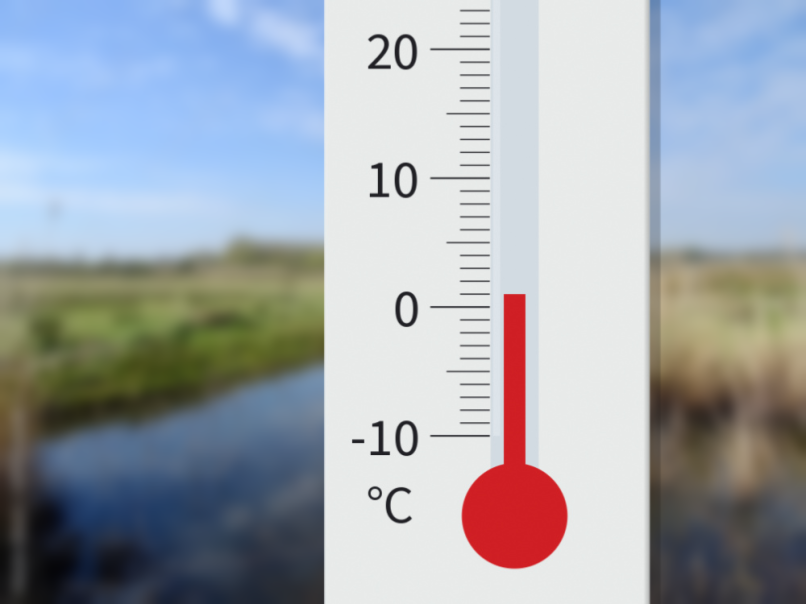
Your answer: 1 °C
